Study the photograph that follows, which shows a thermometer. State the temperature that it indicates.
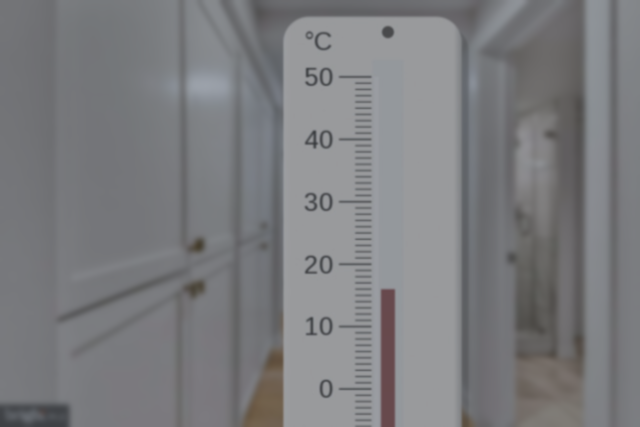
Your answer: 16 °C
